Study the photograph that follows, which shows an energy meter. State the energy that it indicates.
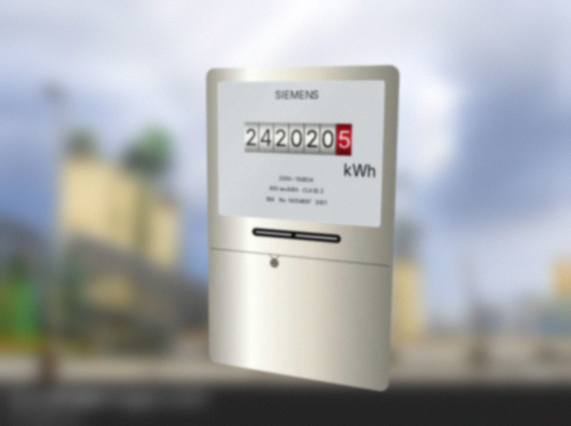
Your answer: 242020.5 kWh
